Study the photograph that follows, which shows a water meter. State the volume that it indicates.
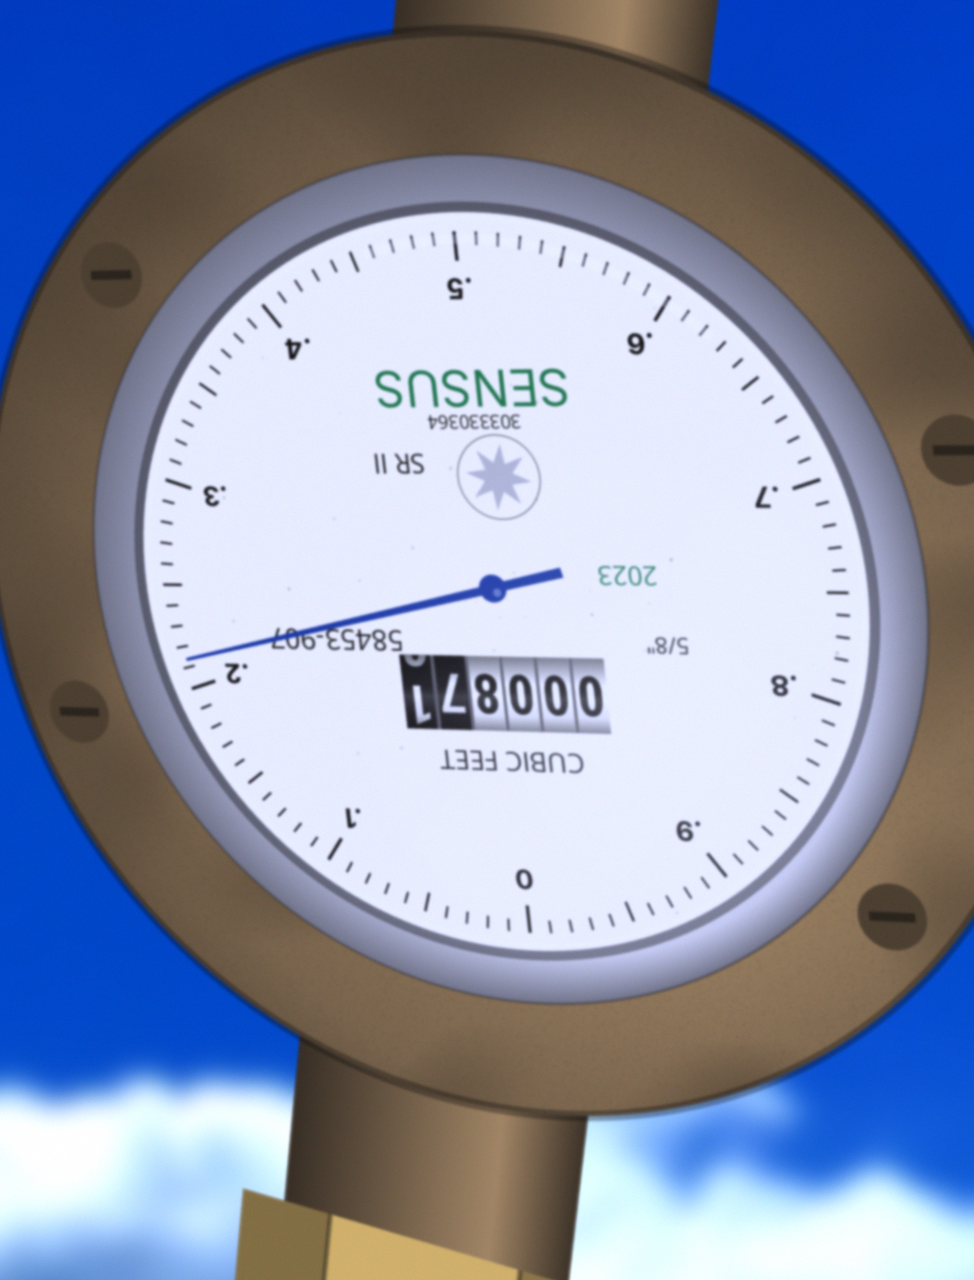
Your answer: 871.21 ft³
